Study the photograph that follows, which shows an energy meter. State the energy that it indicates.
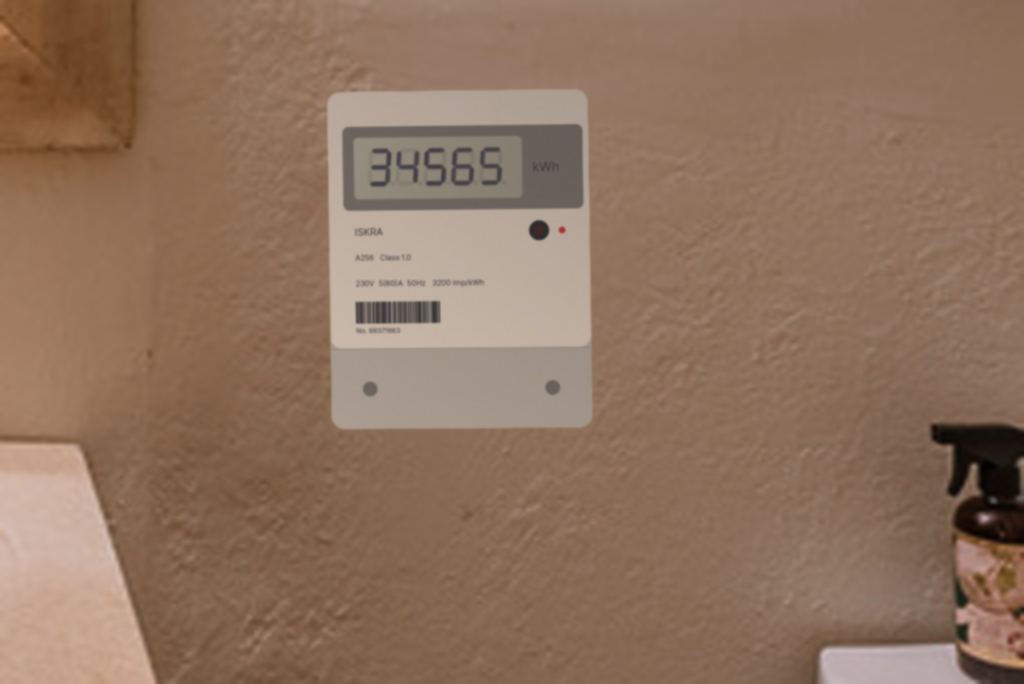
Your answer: 34565 kWh
